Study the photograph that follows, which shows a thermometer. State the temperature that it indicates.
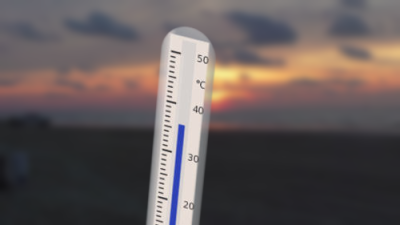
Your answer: 36 °C
